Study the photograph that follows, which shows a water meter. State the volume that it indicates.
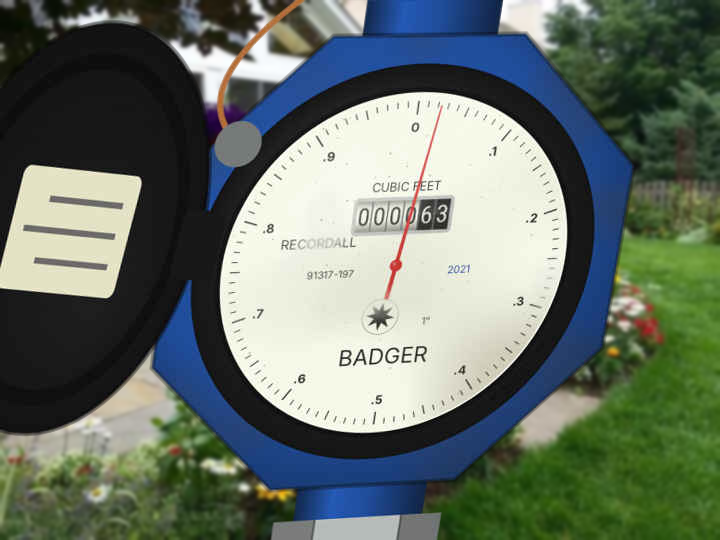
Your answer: 63.02 ft³
